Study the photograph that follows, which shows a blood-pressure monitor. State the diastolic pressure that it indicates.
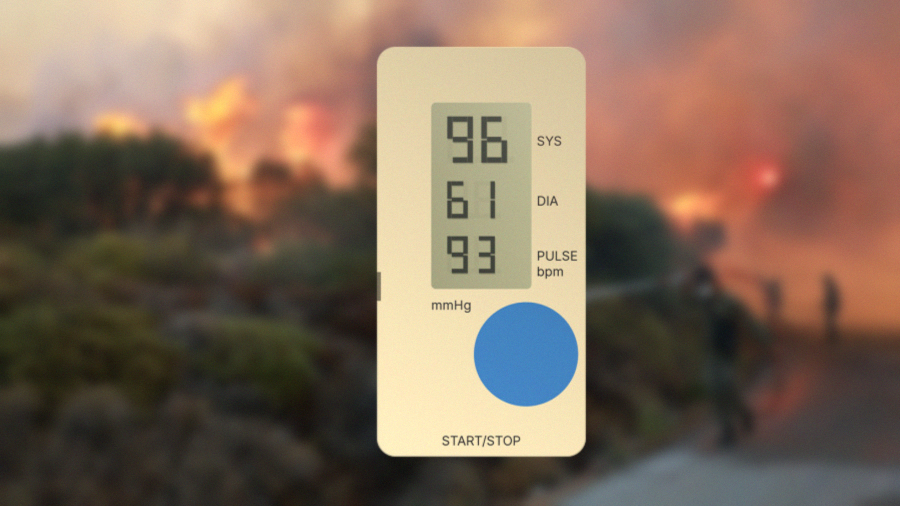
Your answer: 61 mmHg
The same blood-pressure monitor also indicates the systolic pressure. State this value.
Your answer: 96 mmHg
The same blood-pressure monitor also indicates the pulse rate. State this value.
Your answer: 93 bpm
